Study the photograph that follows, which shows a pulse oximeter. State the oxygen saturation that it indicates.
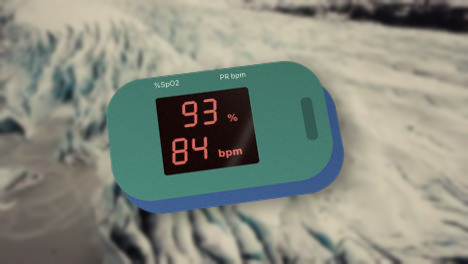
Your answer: 93 %
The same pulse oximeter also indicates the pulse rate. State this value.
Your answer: 84 bpm
